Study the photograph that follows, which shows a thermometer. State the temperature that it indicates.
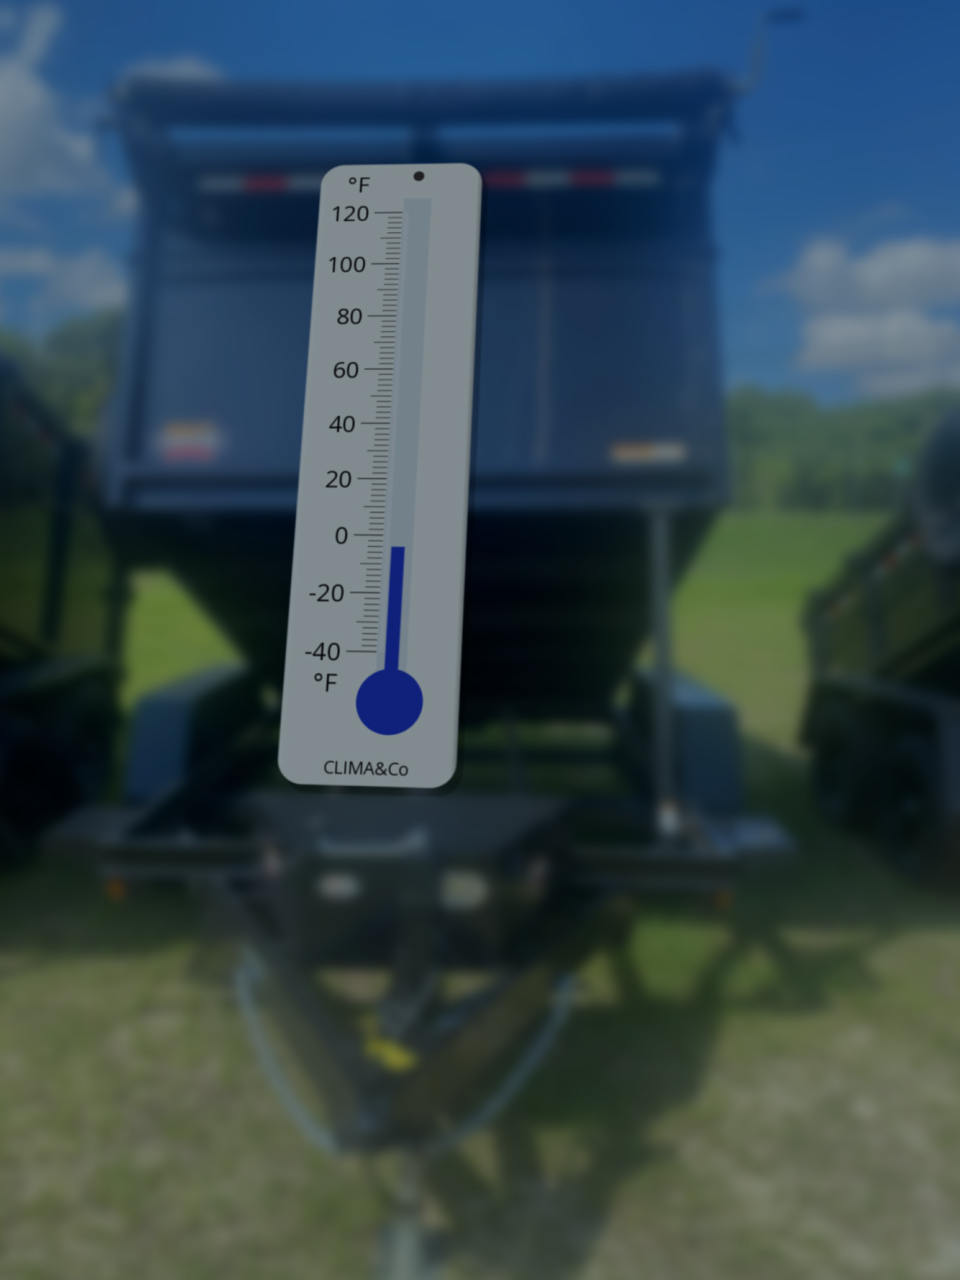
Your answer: -4 °F
